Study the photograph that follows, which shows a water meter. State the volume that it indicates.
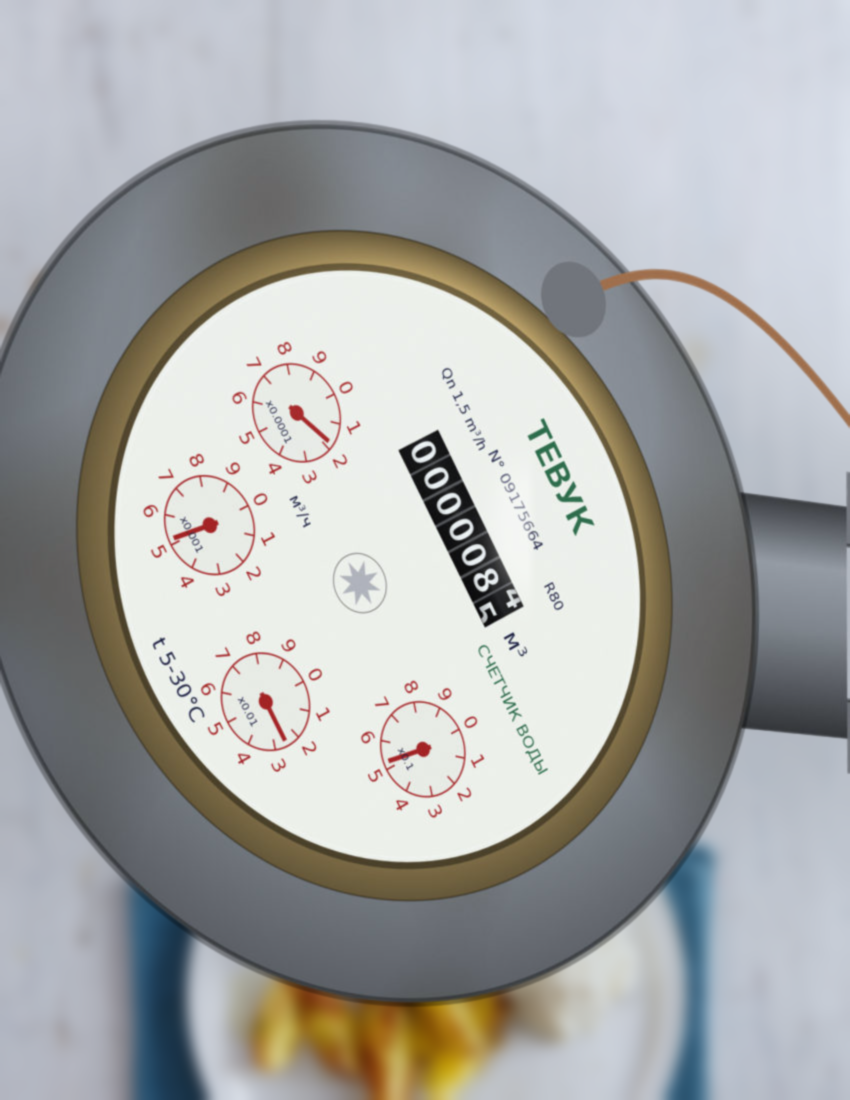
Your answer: 84.5251 m³
